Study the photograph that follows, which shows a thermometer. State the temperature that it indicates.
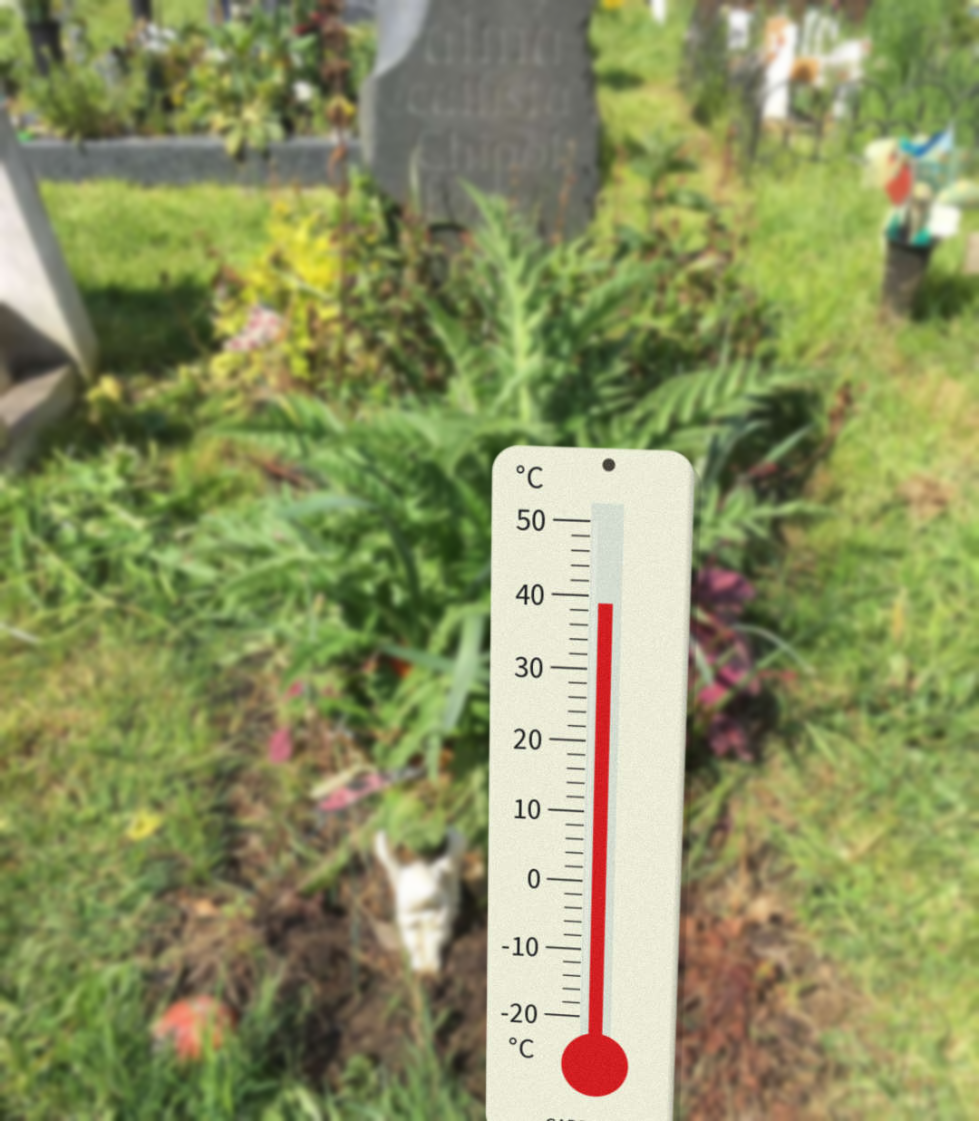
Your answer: 39 °C
